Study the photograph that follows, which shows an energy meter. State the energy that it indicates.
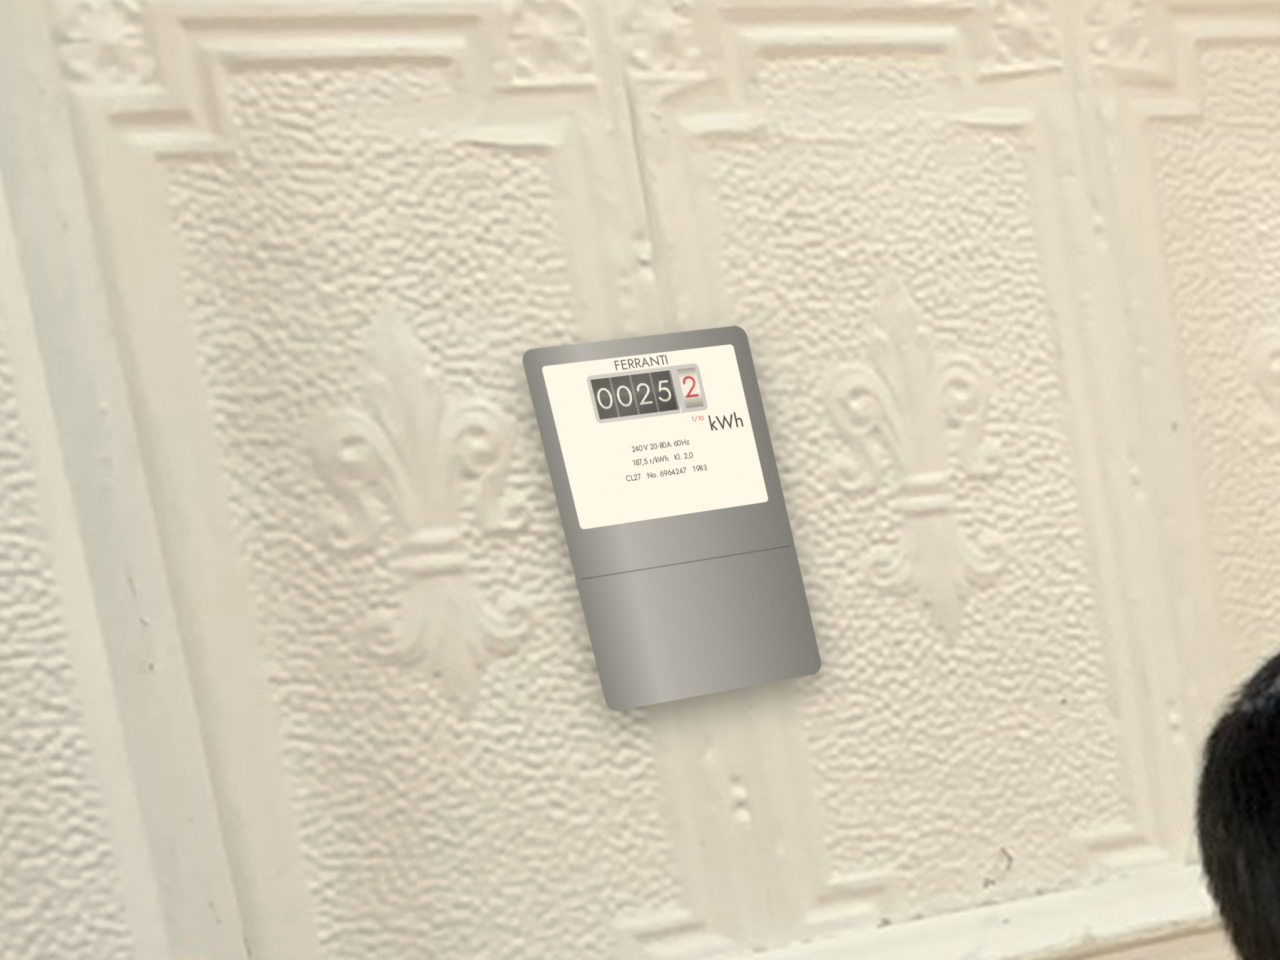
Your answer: 25.2 kWh
